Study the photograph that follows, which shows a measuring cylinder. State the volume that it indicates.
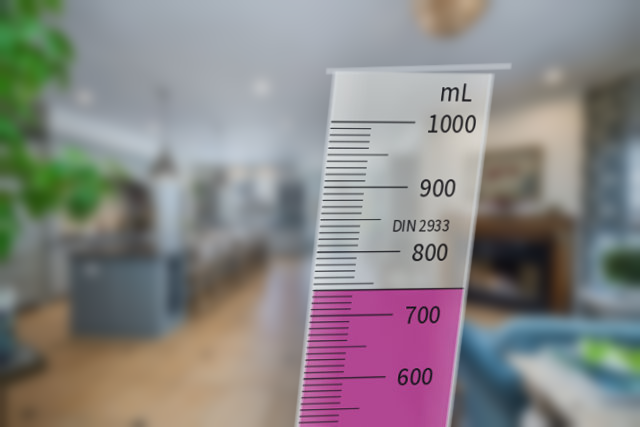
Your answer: 740 mL
